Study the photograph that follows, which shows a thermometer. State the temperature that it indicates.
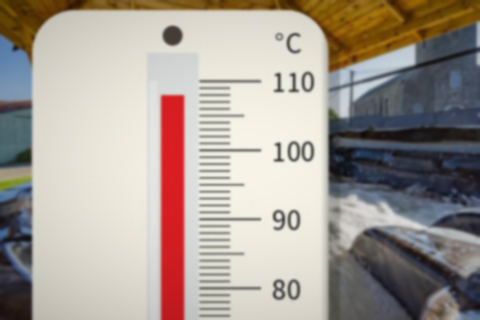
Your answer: 108 °C
